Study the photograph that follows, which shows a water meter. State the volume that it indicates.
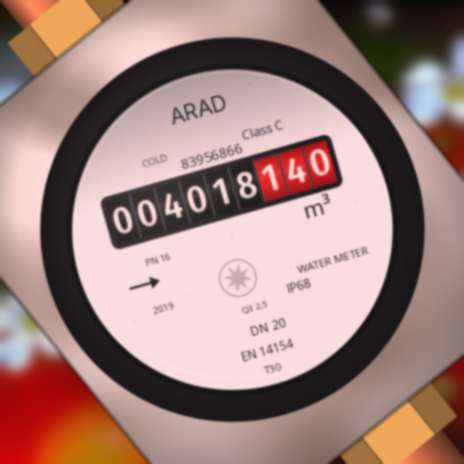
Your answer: 4018.140 m³
